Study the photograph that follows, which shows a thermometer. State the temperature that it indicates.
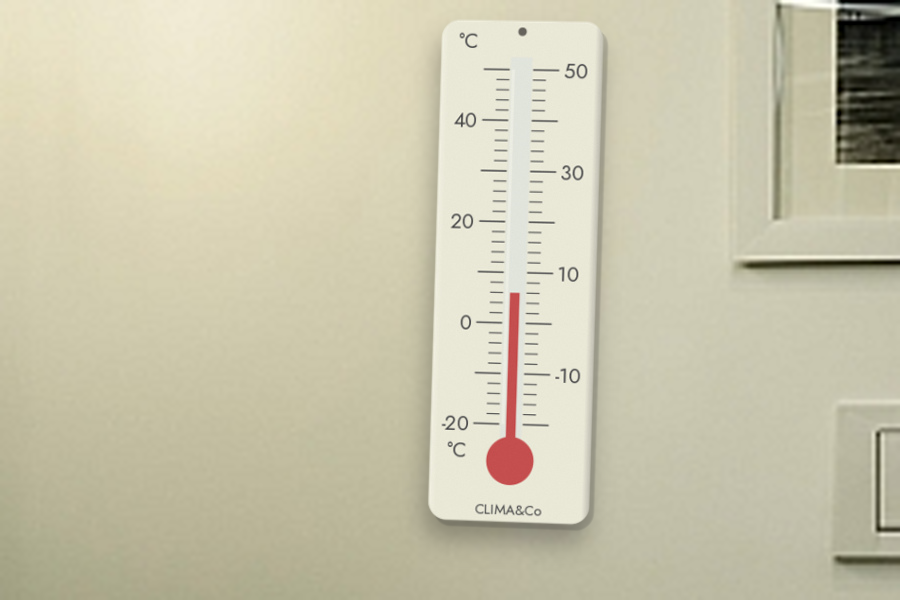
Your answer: 6 °C
